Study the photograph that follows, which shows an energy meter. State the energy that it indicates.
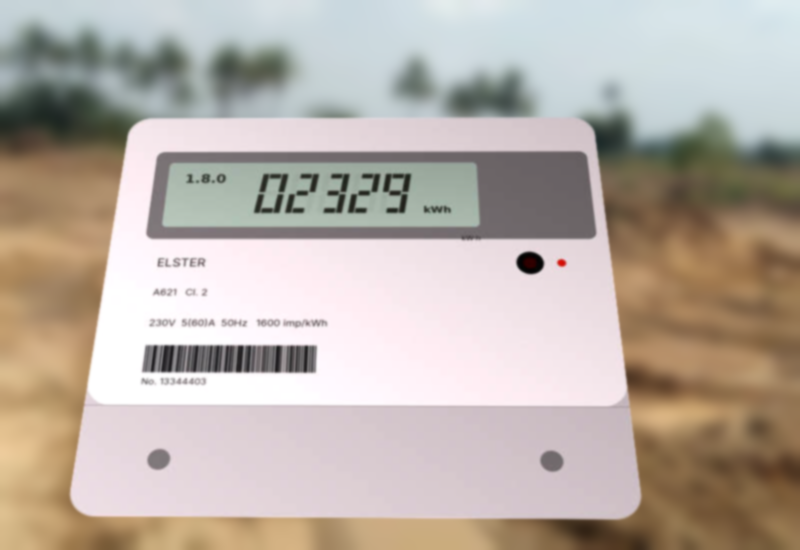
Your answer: 2329 kWh
